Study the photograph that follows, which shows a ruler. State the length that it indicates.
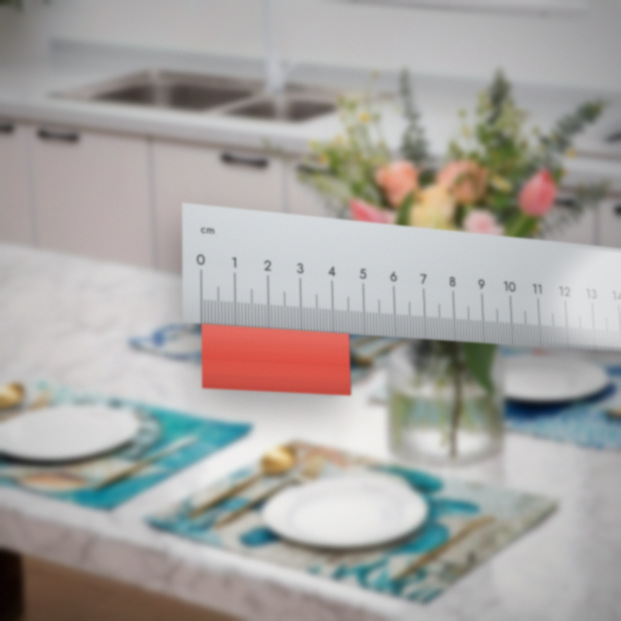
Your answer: 4.5 cm
